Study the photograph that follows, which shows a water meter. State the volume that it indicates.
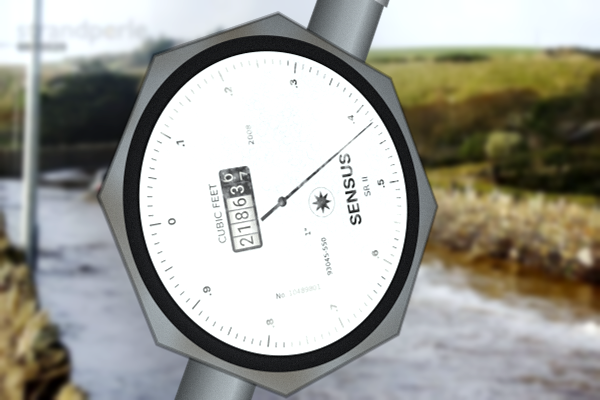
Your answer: 218636.42 ft³
